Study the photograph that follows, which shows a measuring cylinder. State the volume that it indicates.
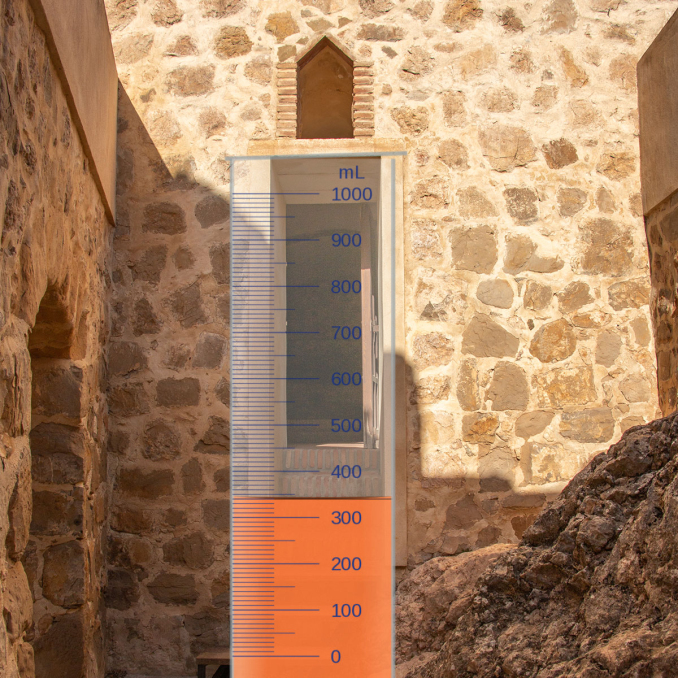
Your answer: 340 mL
